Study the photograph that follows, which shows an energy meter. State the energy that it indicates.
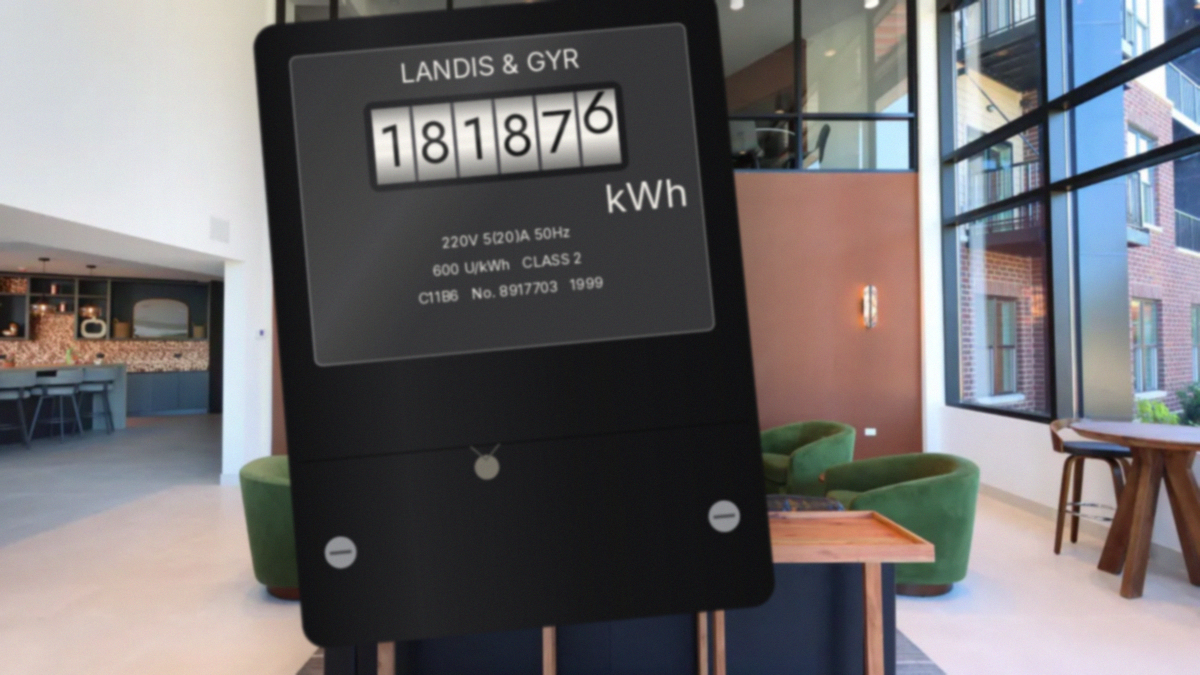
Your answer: 181876 kWh
